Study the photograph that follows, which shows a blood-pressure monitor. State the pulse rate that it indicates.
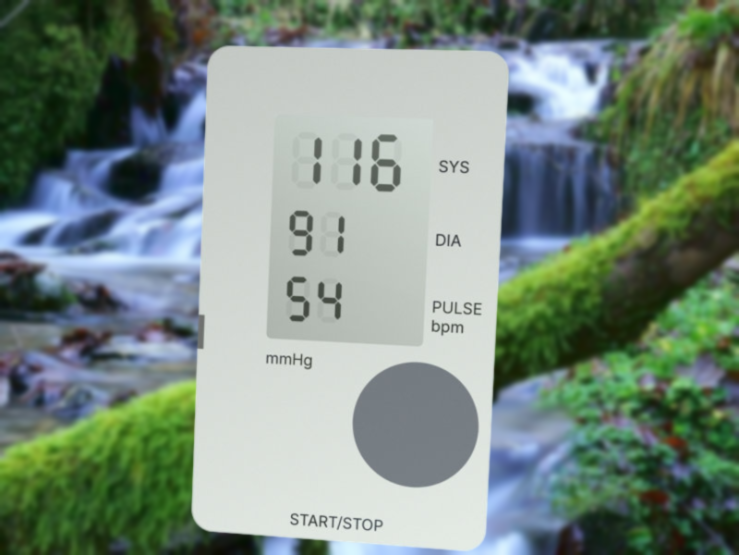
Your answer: 54 bpm
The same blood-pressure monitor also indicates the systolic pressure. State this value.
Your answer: 116 mmHg
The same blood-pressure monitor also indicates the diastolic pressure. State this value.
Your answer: 91 mmHg
